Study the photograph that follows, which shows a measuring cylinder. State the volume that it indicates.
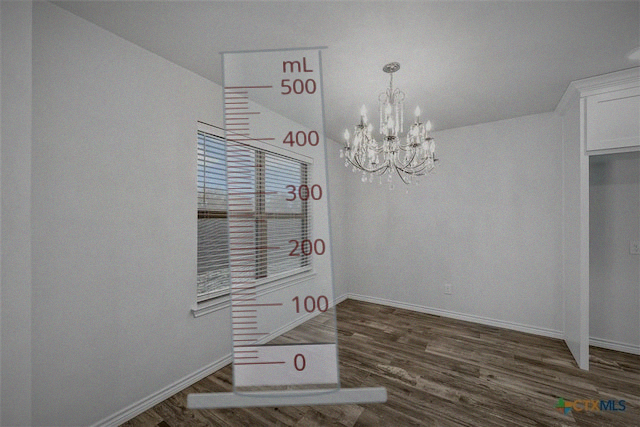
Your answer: 30 mL
